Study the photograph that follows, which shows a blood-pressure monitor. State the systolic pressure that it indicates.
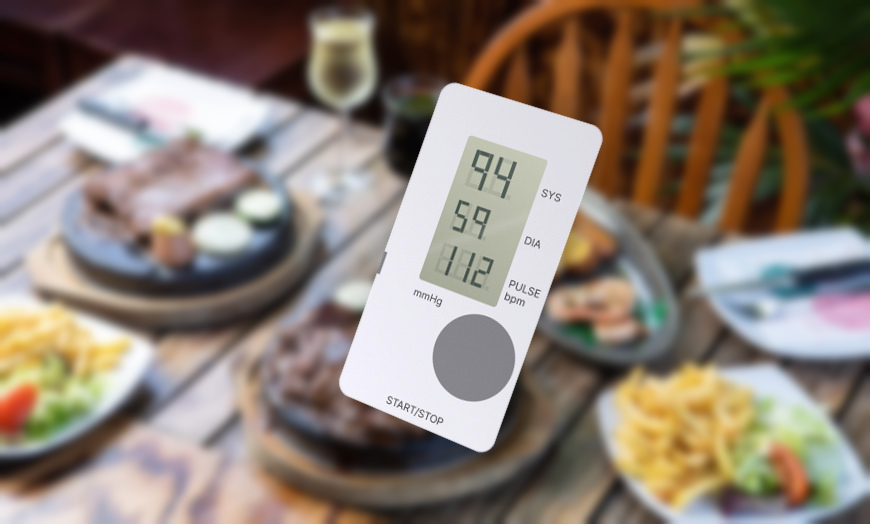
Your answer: 94 mmHg
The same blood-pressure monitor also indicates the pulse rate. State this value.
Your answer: 112 bpm
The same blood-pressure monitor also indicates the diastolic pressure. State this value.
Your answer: 59 mmHg
